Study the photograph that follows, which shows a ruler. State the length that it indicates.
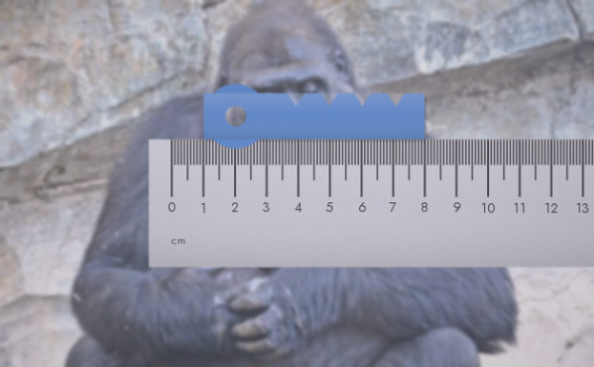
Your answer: 7 cm
